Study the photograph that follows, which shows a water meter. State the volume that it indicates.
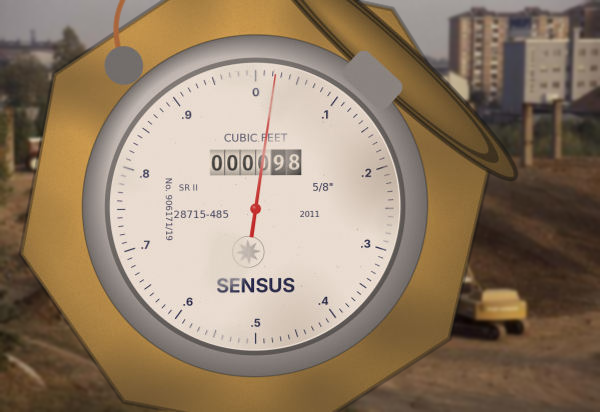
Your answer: 98.02 ft³
